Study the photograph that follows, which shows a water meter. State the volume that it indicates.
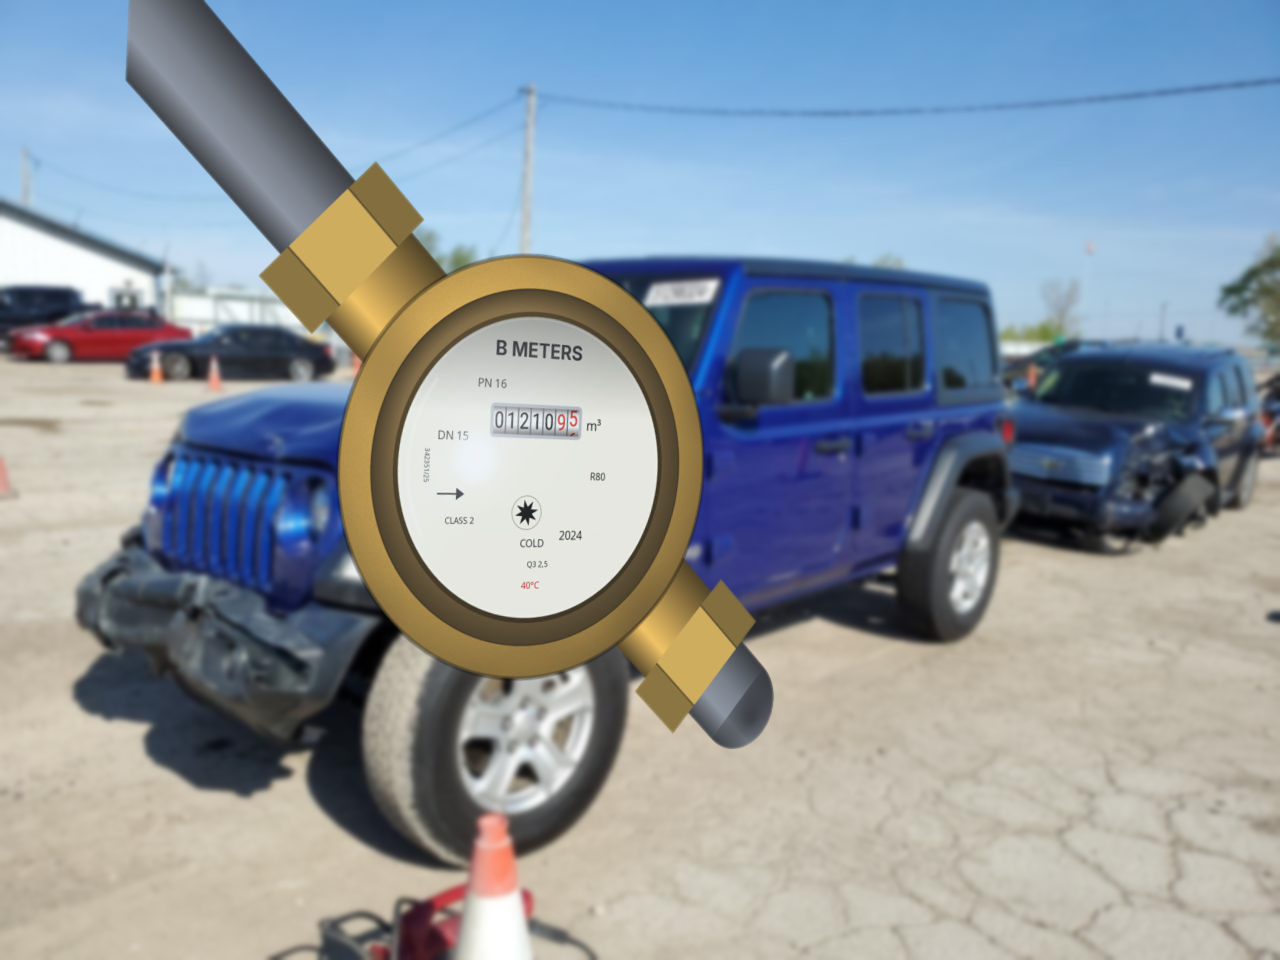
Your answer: 1210.95 m³
